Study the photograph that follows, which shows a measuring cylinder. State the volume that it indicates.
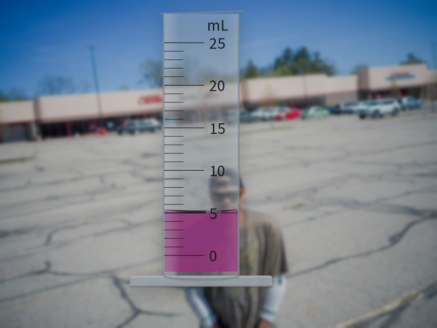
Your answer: 5 mL
